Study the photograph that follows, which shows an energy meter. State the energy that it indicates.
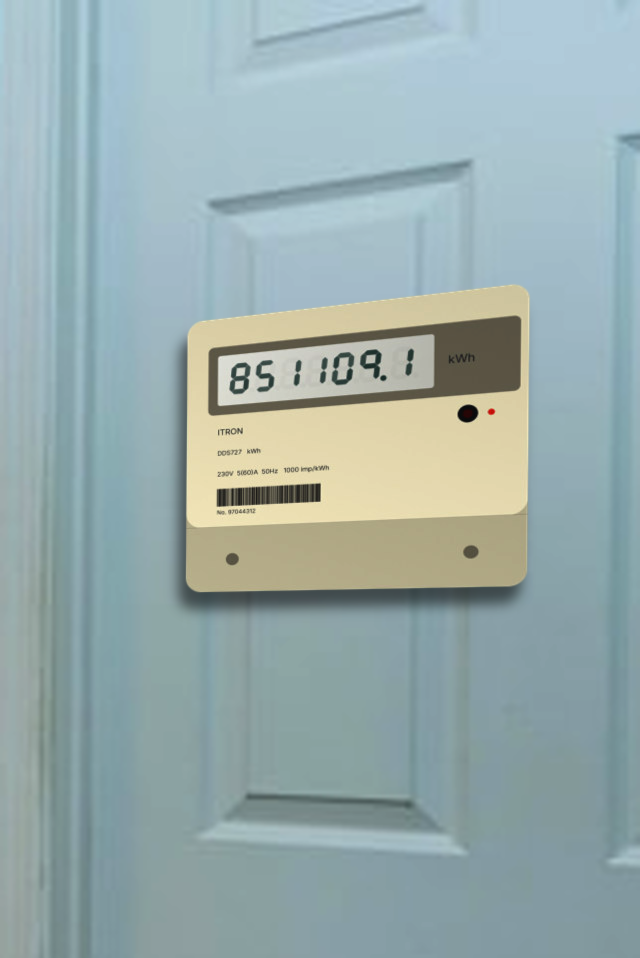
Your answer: 851109.1 kWh
